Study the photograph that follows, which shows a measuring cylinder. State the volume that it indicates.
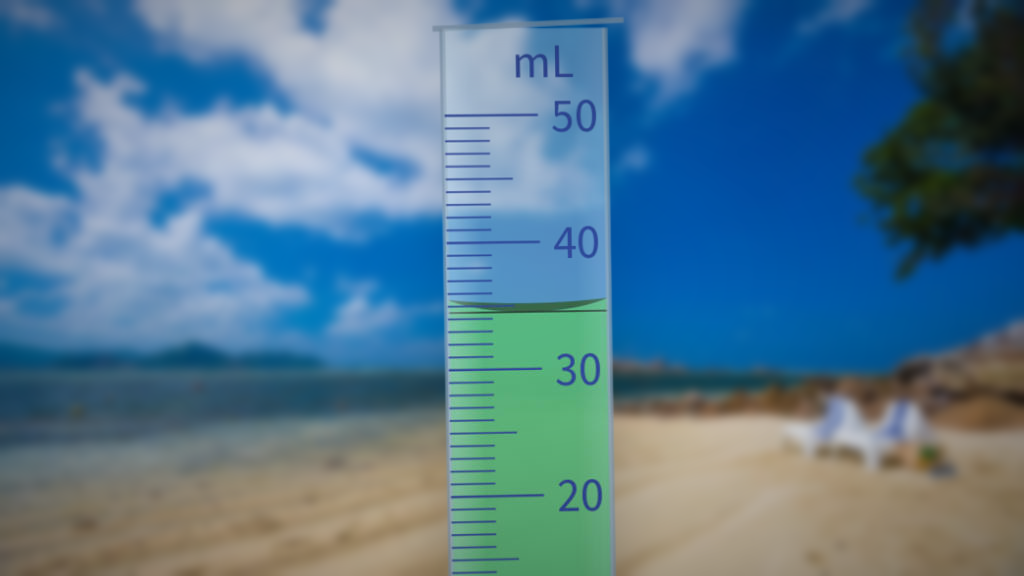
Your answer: 34.5 mL
